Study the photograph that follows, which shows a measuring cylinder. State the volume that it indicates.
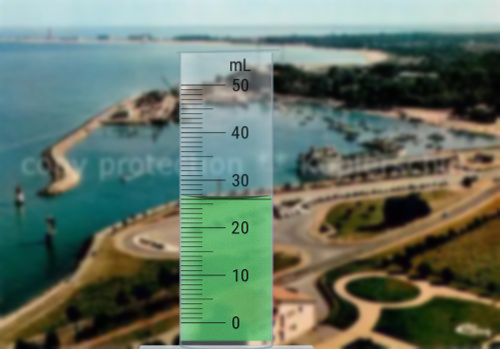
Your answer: 26 mL
